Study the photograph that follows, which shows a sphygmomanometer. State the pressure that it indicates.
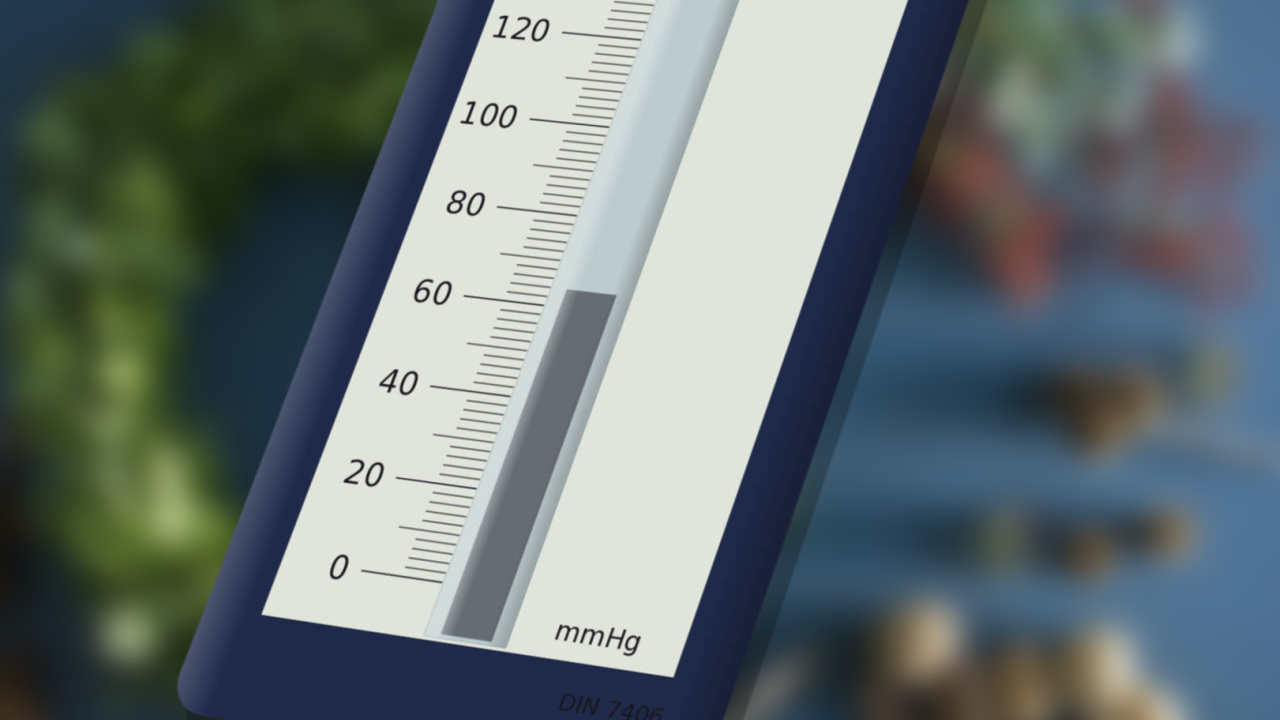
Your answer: 64 mmHg
